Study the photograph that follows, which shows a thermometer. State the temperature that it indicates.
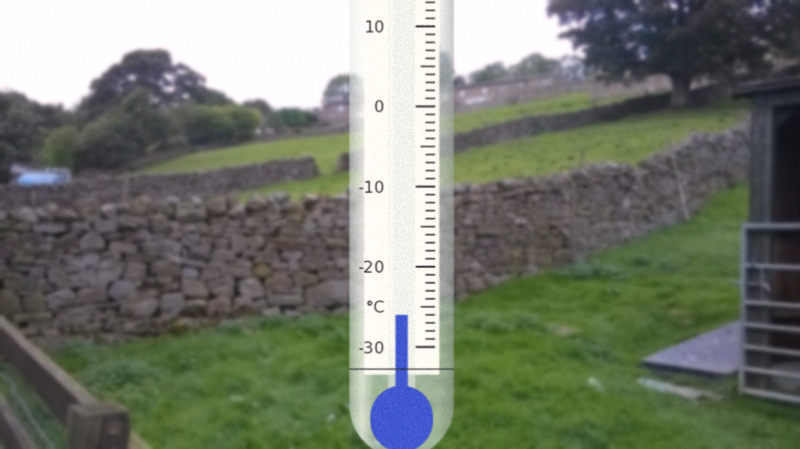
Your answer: -26 °C
